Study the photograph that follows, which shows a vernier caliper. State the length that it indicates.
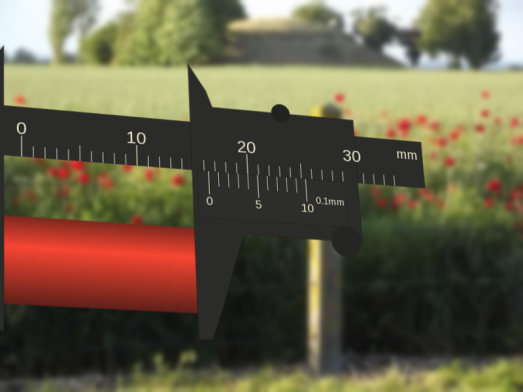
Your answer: 16.4 mm
